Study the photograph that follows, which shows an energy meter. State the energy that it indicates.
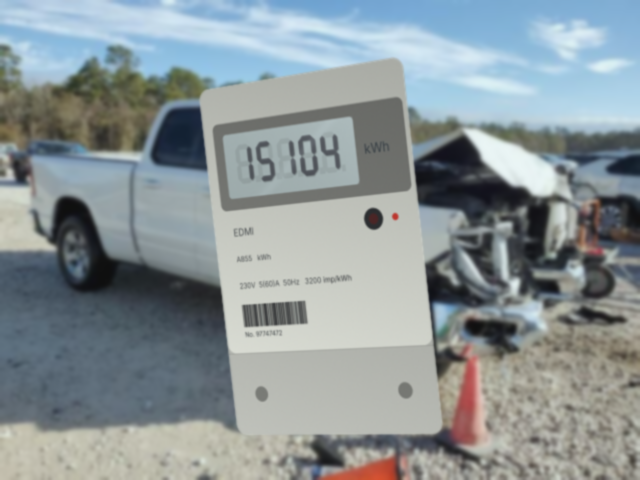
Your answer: 15104 kWh
